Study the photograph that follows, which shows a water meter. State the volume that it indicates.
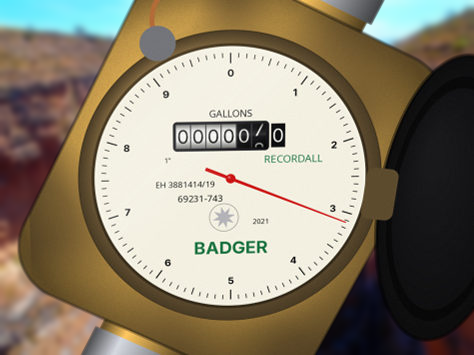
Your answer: 73.1 gal
